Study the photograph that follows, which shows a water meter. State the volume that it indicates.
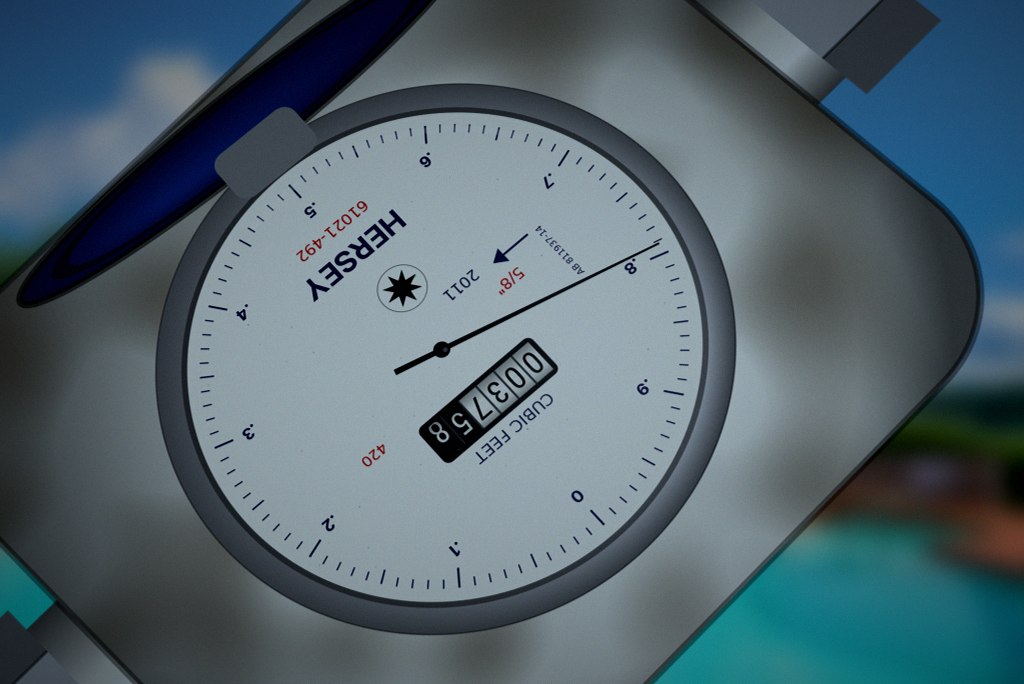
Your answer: 3757.79 ft³
